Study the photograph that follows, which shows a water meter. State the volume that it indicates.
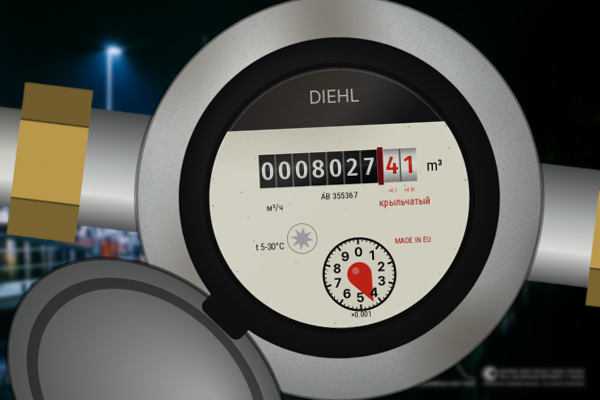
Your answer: 8027.414 m³
